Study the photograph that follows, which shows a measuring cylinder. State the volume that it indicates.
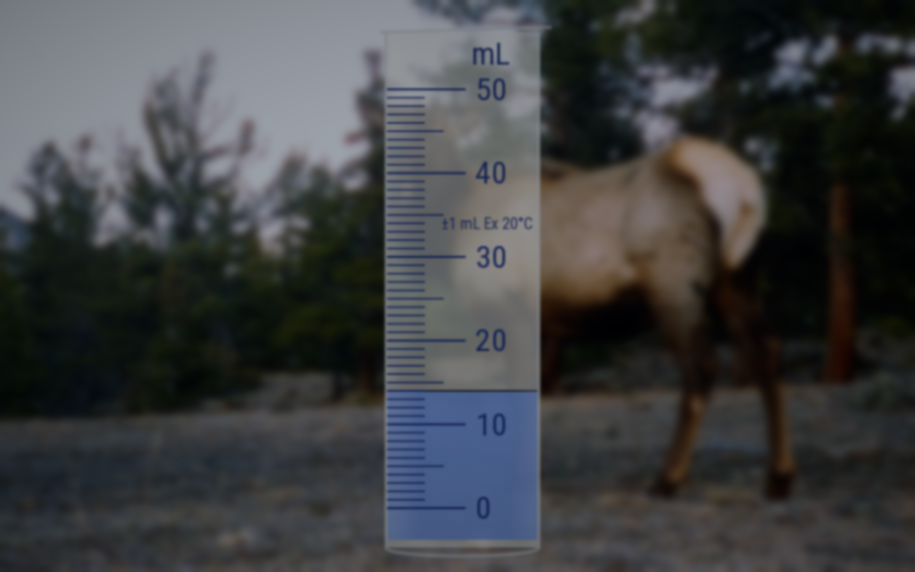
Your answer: 14 mL
